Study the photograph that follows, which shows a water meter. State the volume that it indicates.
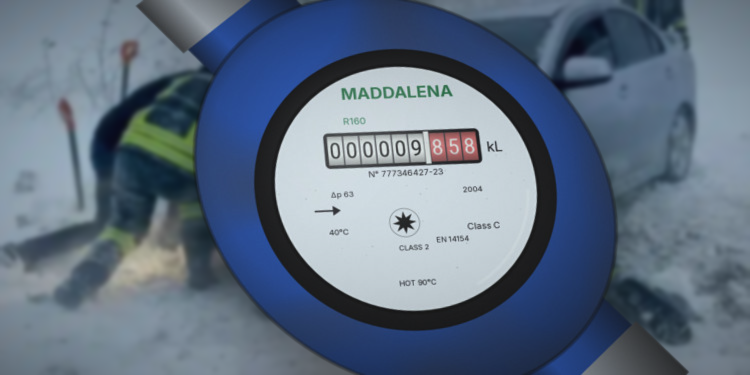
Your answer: 9.858 kL
